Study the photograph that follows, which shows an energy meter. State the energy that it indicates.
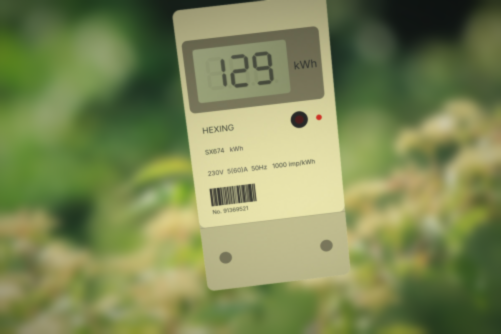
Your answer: 129 kWh
